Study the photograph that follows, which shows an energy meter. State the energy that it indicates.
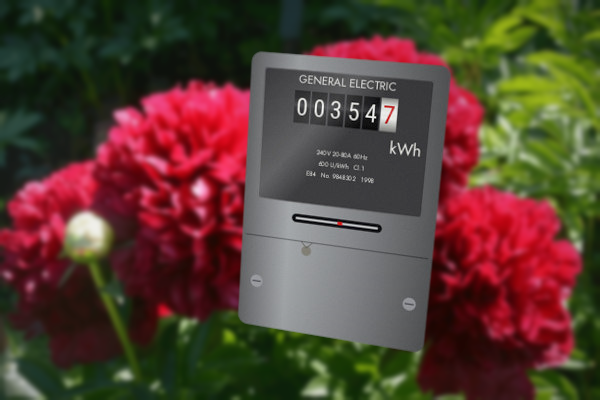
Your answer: 354.7 kWh
